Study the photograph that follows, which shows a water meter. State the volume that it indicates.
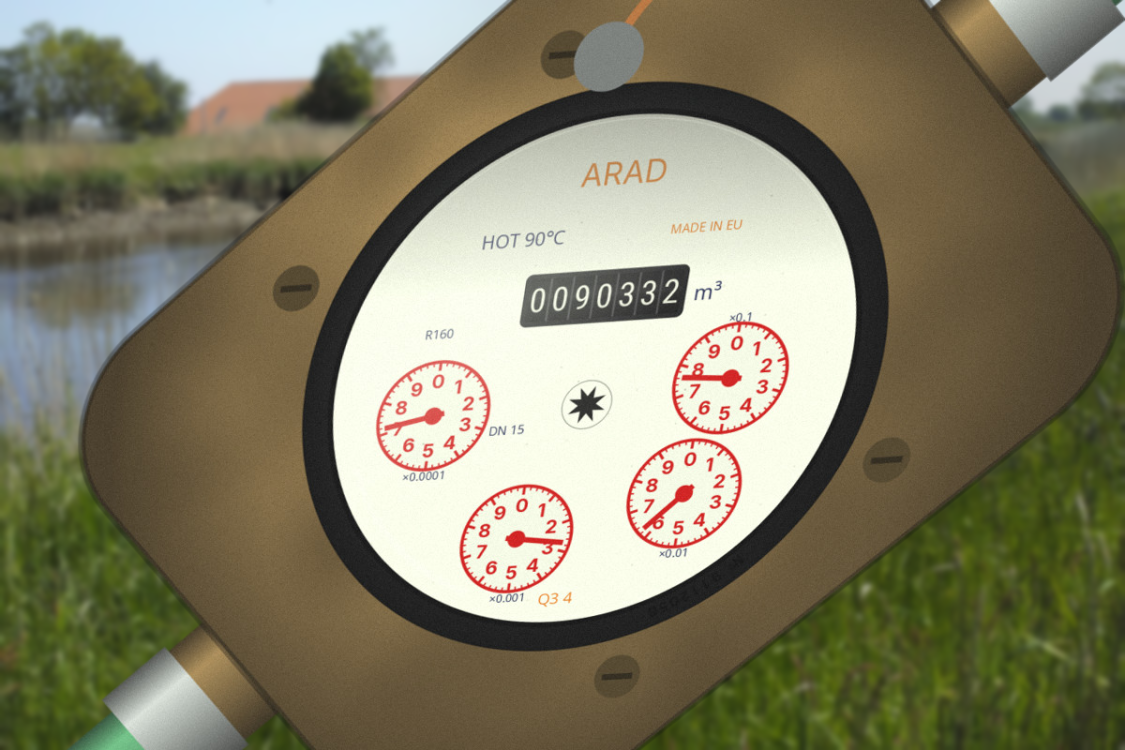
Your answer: 90332.7627 m³
